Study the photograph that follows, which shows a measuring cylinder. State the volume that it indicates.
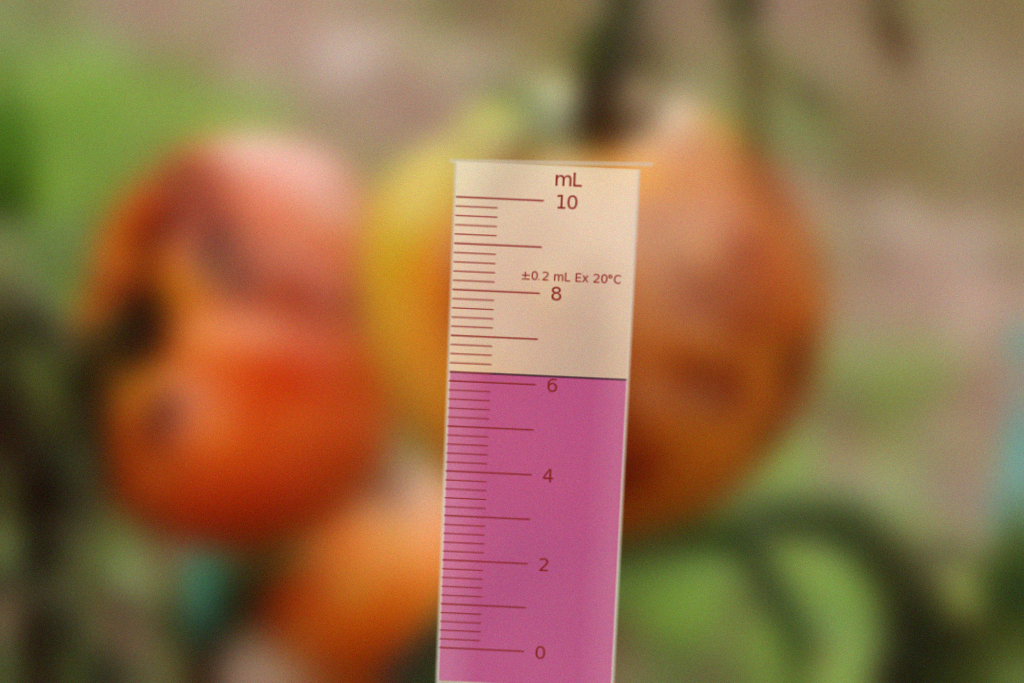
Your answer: 6.2 mL
